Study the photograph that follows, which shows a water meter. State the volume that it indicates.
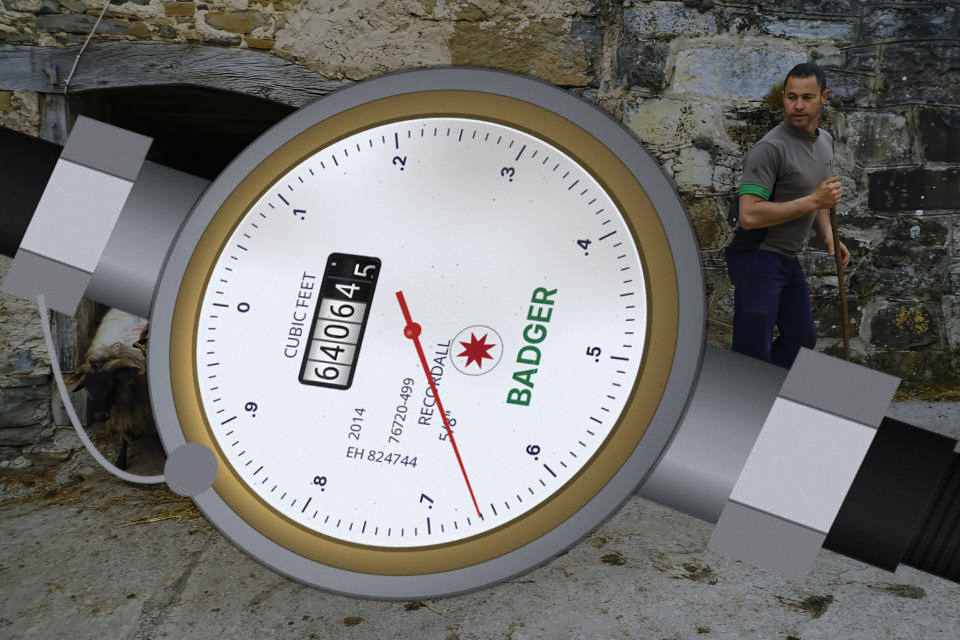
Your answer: 640644.66 ft³
